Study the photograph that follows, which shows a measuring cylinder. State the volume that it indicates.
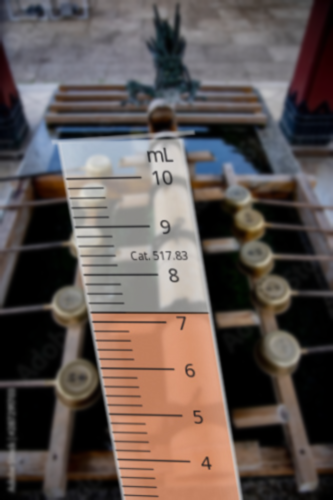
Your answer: 7.2 mL
